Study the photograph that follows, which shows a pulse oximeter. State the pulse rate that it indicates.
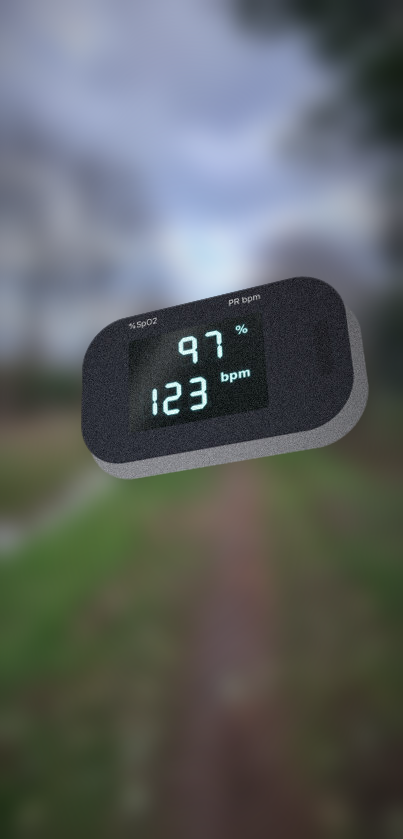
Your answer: 123 bpm
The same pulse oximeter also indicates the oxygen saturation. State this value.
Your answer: 97 %
